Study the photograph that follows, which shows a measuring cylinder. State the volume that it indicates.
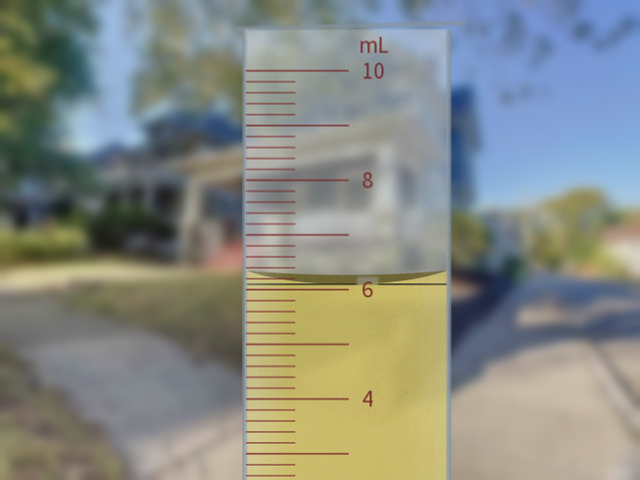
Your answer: 6.1 mL
